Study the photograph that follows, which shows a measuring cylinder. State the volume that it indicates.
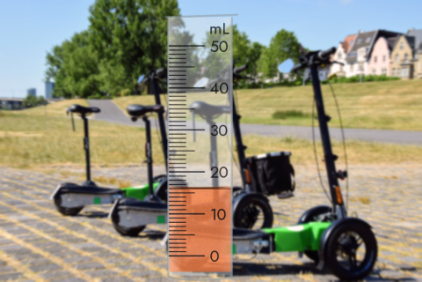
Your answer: 16 mL
